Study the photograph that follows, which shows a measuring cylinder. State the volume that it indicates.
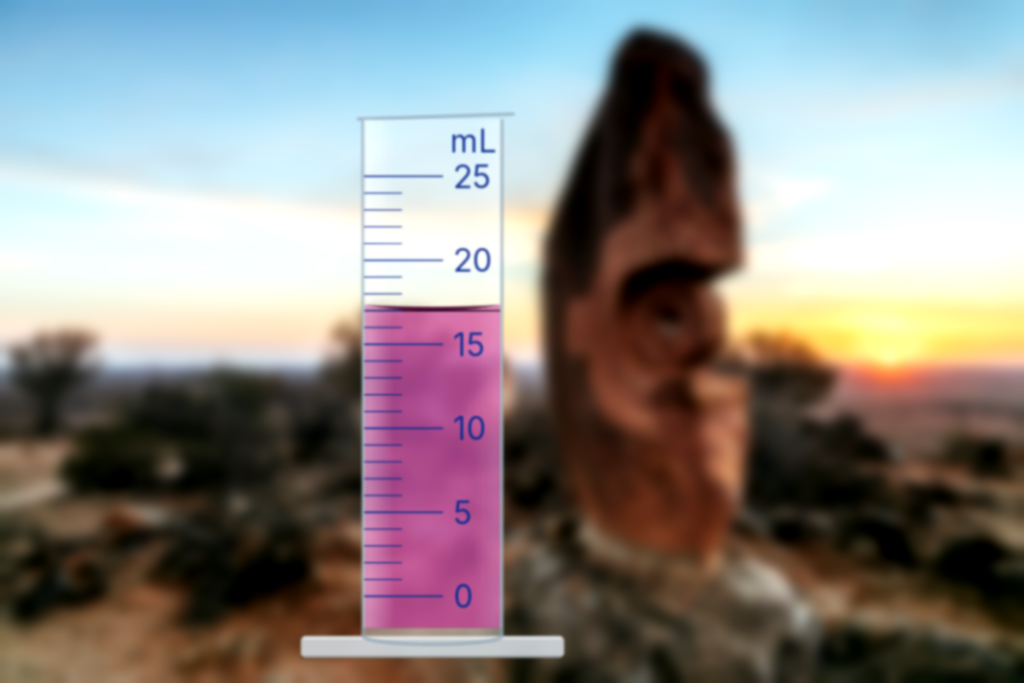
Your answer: 17 mL
